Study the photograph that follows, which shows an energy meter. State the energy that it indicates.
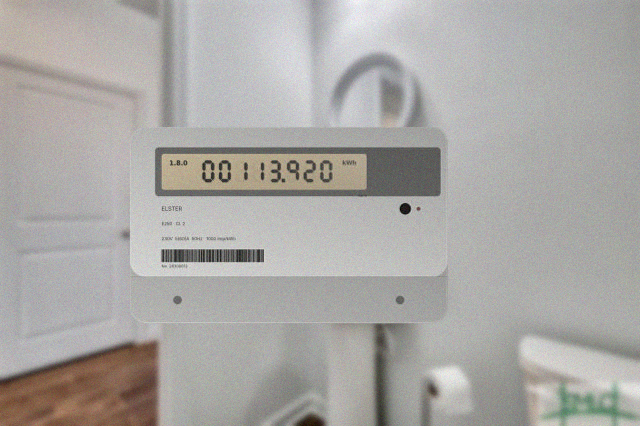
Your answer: 113.920 kWh
